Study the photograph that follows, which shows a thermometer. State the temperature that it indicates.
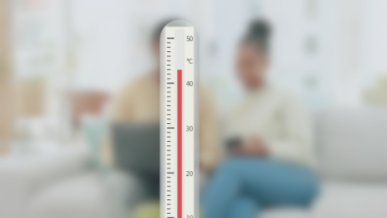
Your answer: 43 °C
